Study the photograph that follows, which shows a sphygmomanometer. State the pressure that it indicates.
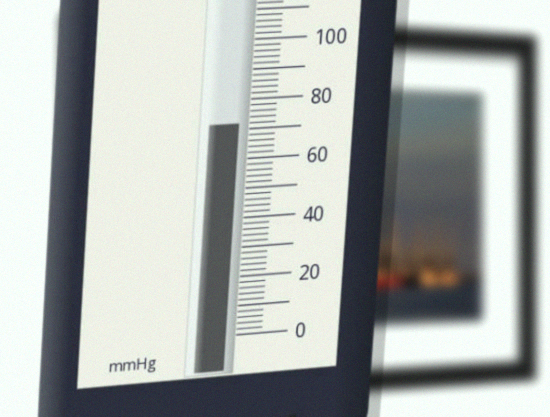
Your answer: 72 mmHg
